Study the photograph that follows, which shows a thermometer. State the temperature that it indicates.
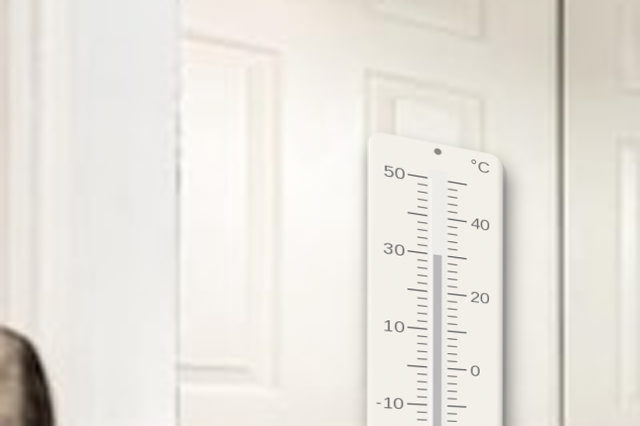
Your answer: 30 °C
